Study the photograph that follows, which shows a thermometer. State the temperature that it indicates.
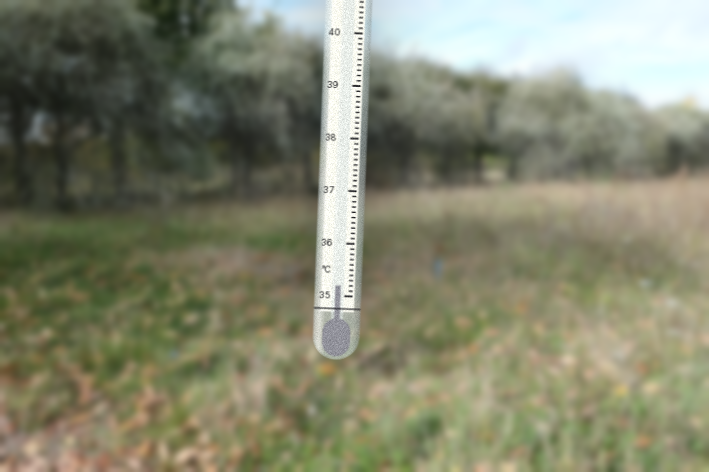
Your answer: 35.2 °C
